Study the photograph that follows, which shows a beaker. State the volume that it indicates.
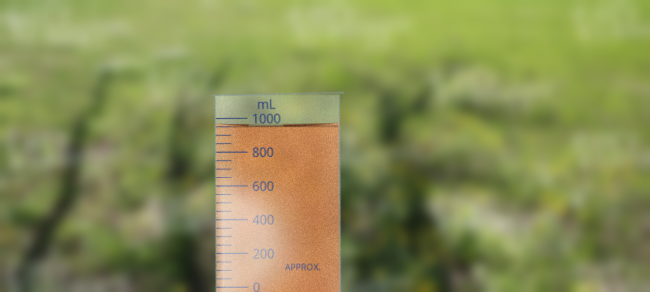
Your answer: 950 mL
